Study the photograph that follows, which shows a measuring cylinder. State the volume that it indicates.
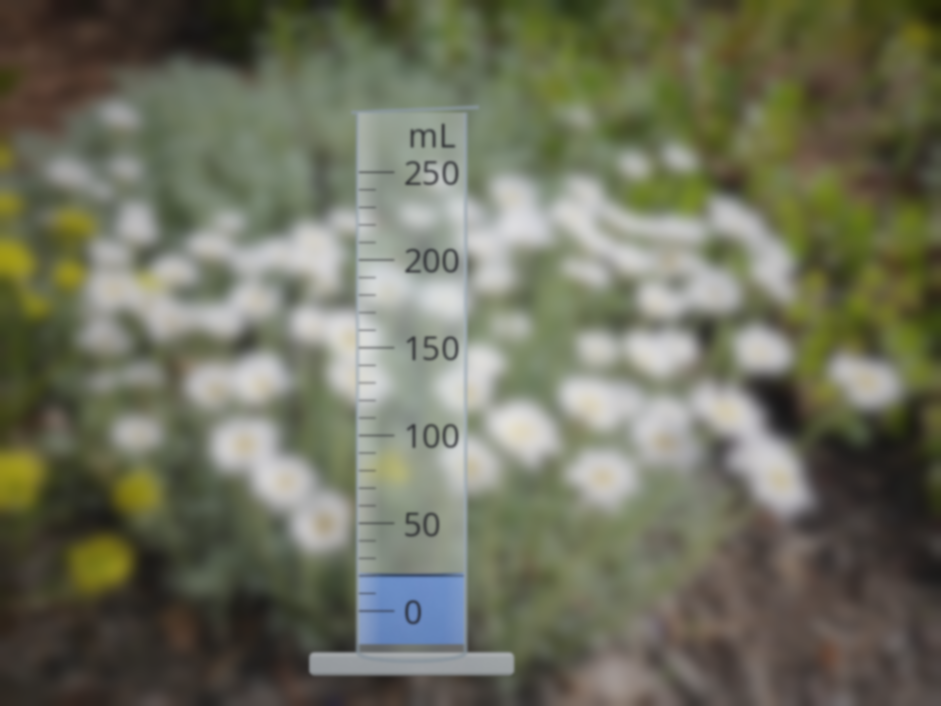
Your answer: 20 mL
